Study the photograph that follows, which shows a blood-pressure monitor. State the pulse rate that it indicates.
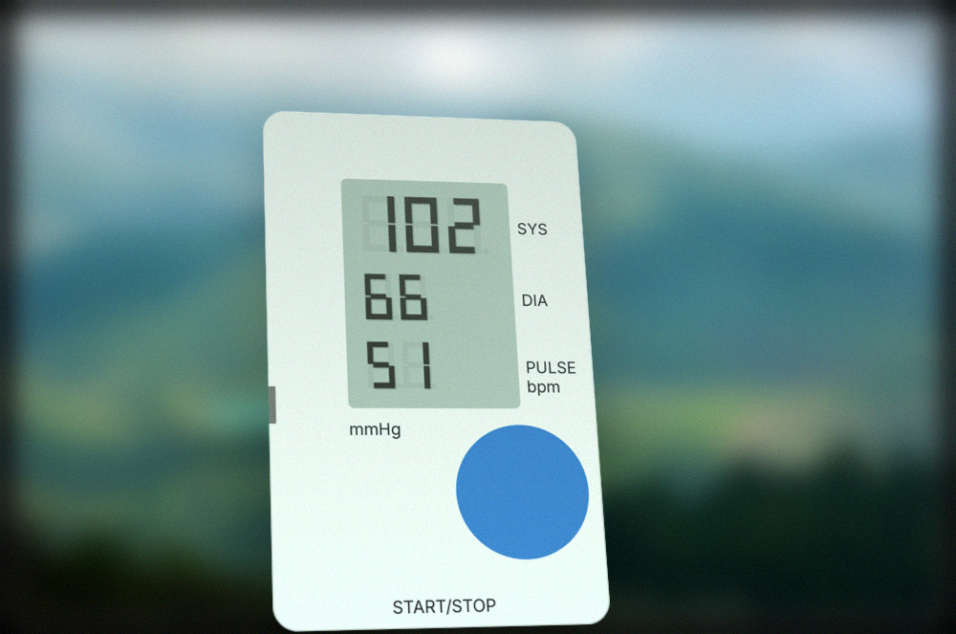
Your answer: 51 bpm
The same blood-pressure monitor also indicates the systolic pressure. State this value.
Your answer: 102 mmHg
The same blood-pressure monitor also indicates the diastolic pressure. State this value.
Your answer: 66 mmHg
